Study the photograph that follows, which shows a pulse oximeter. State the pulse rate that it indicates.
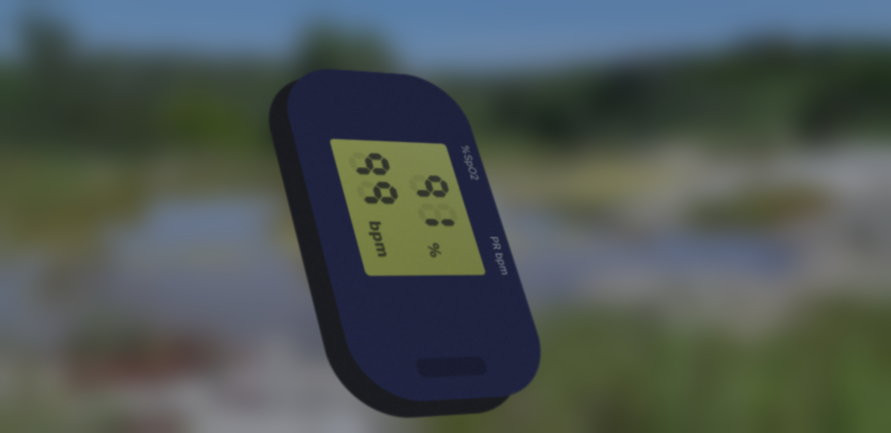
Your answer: 99 bpm
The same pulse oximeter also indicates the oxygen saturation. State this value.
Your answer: 91 %
